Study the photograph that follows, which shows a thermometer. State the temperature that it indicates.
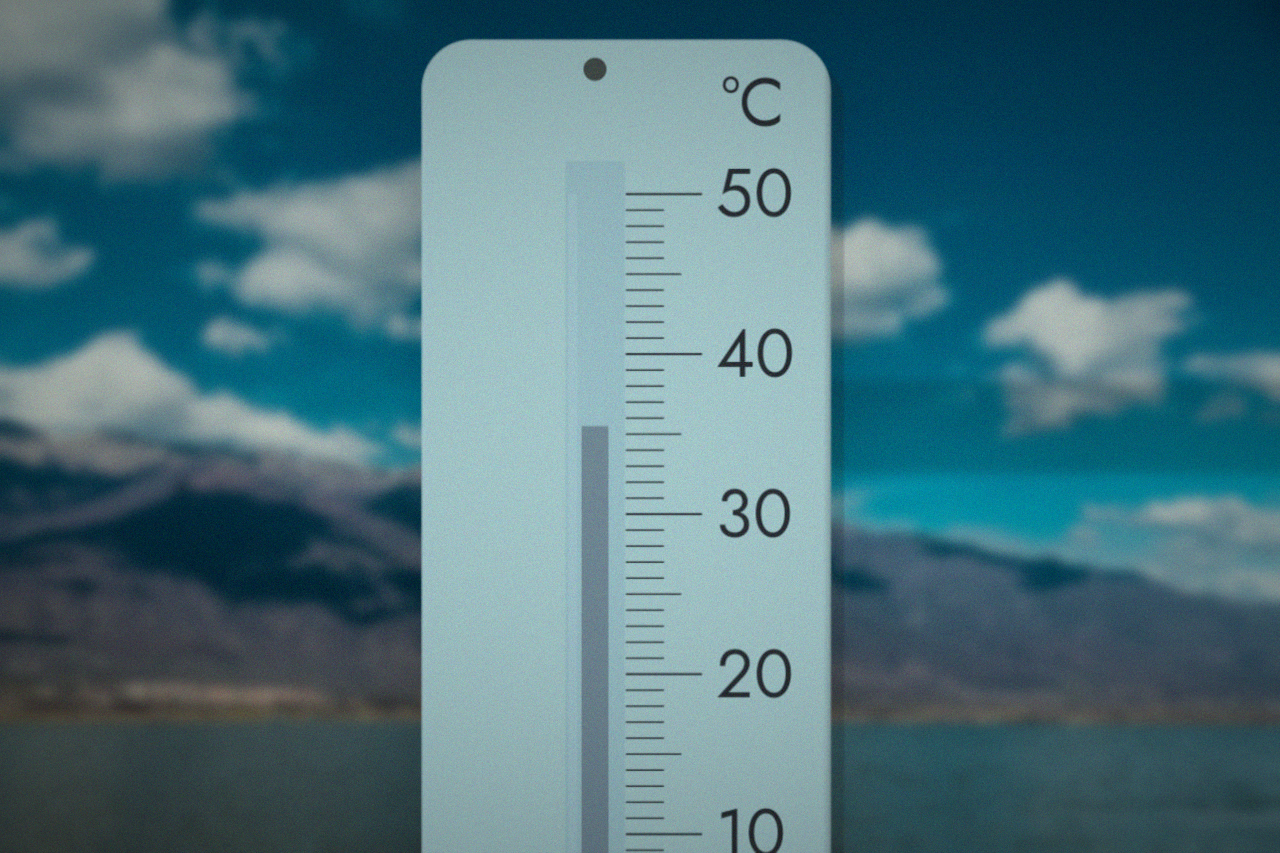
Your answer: 35.5 °C
